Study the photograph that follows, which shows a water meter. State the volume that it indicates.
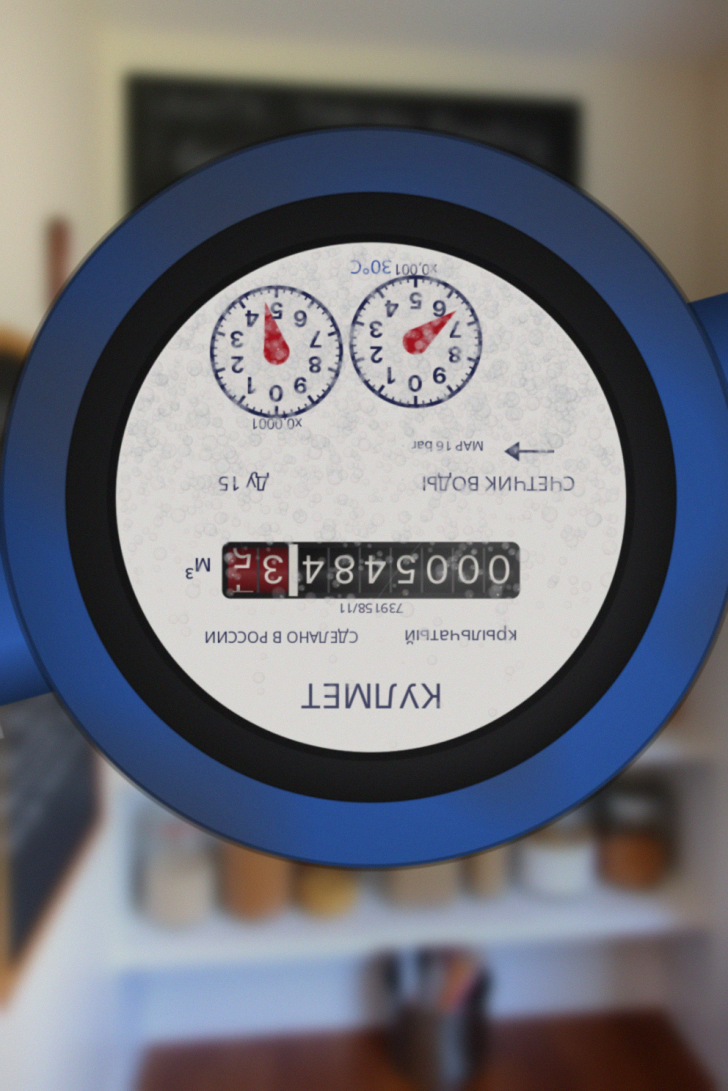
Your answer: 5484.3464 m³
